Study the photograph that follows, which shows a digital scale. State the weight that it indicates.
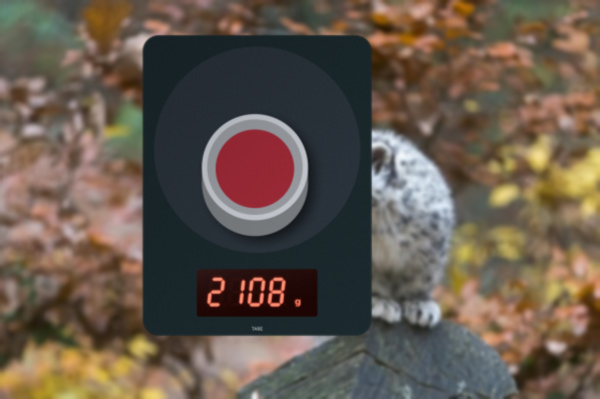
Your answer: 2108 g
